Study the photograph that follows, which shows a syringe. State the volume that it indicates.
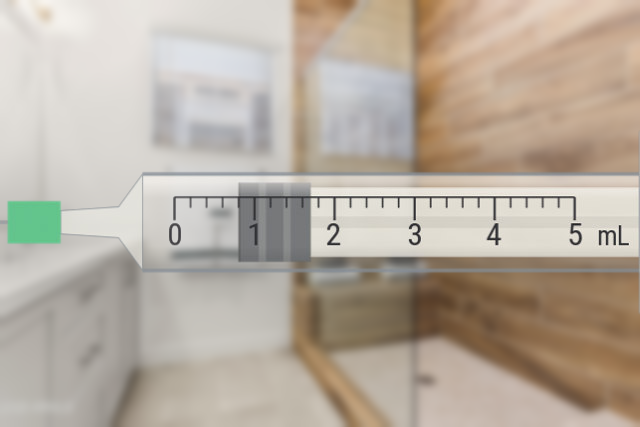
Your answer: 0.8 mL
